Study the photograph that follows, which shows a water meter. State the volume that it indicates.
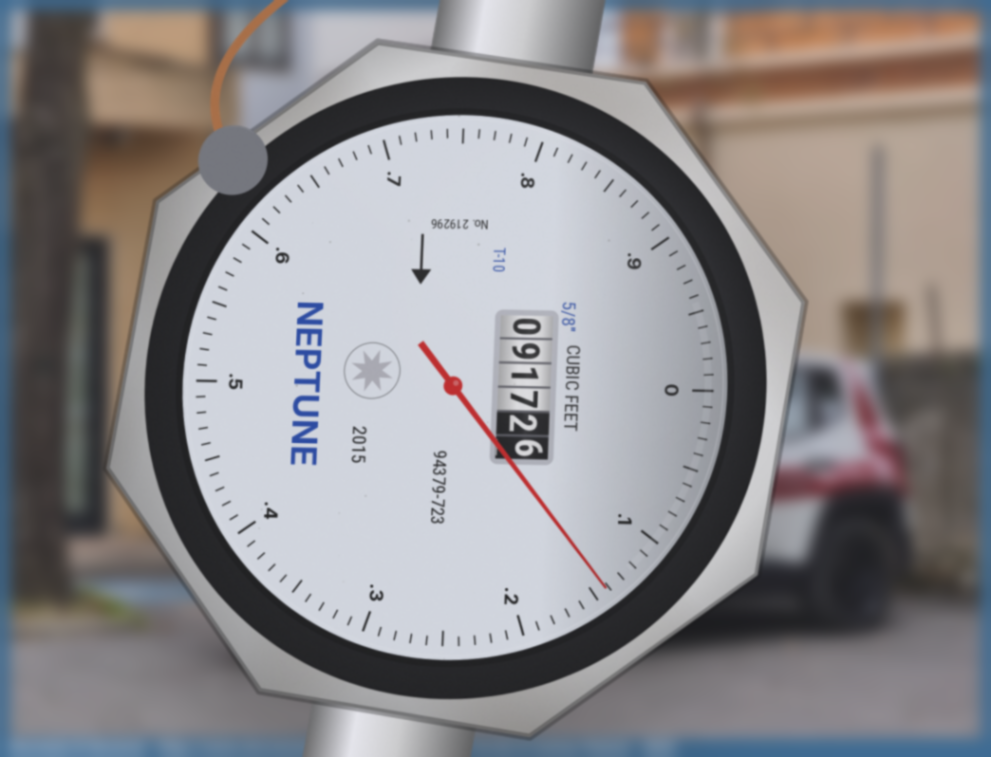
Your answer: 91726.14 ft³
